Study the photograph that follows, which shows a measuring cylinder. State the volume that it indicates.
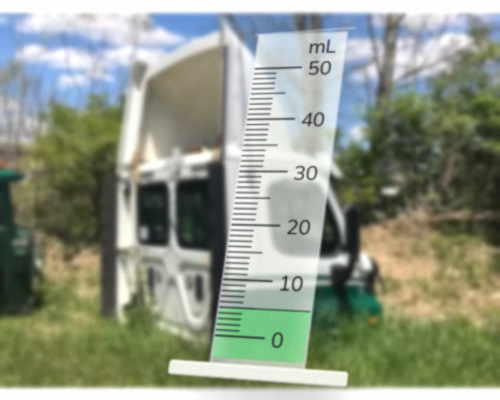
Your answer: 5 mL
